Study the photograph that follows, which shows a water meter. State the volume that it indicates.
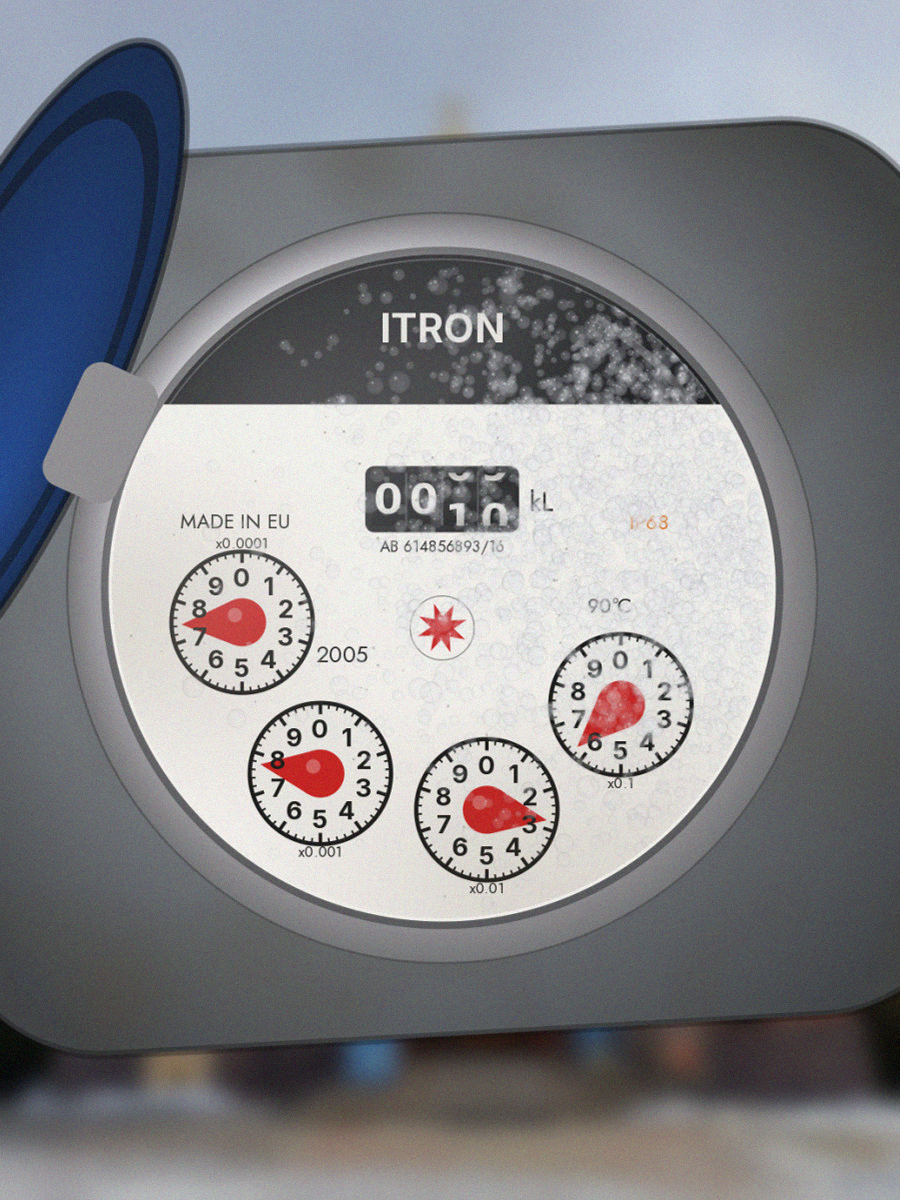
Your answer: 9.6277 kL
